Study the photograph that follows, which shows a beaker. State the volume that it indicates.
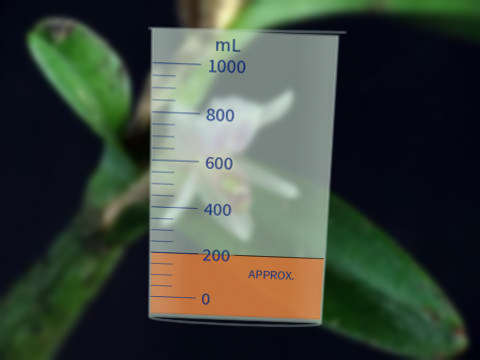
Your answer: 200 mL
